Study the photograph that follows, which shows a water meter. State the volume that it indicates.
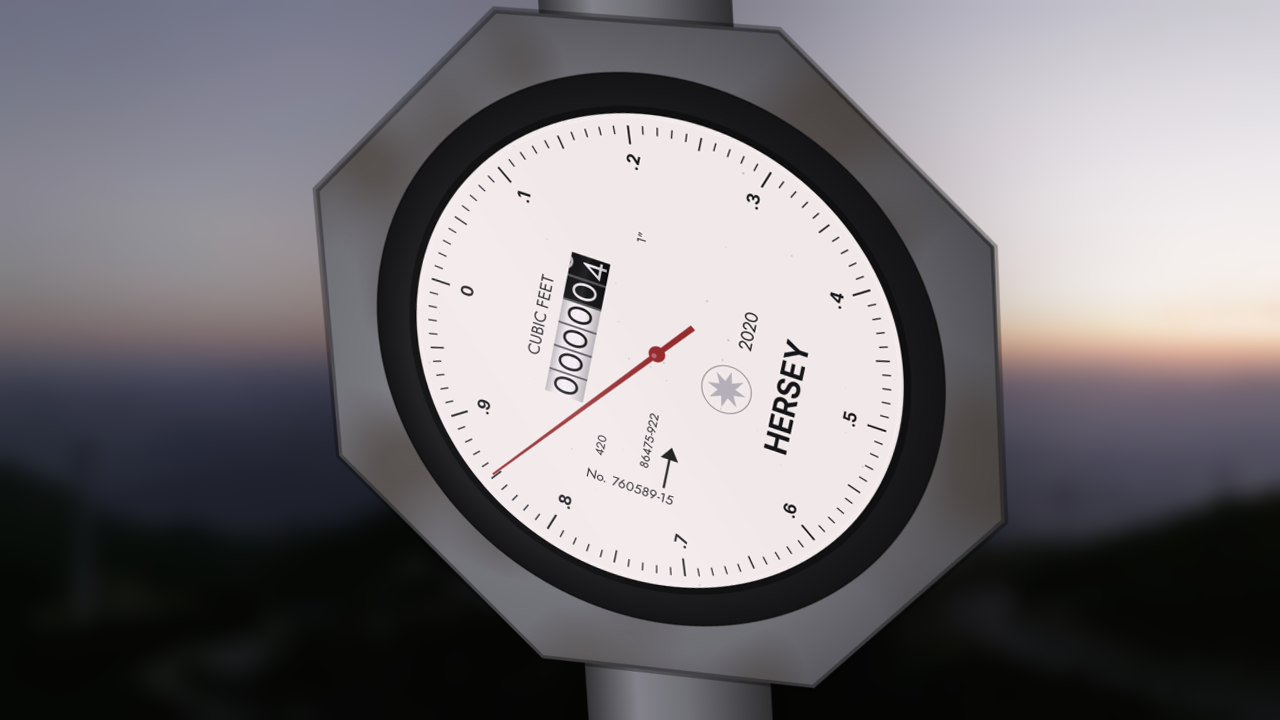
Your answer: 3.85 ft³
